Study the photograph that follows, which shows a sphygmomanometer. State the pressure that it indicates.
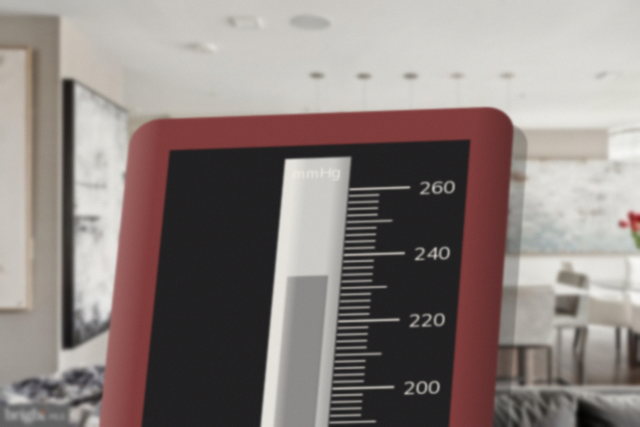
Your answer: 234 mmHg
